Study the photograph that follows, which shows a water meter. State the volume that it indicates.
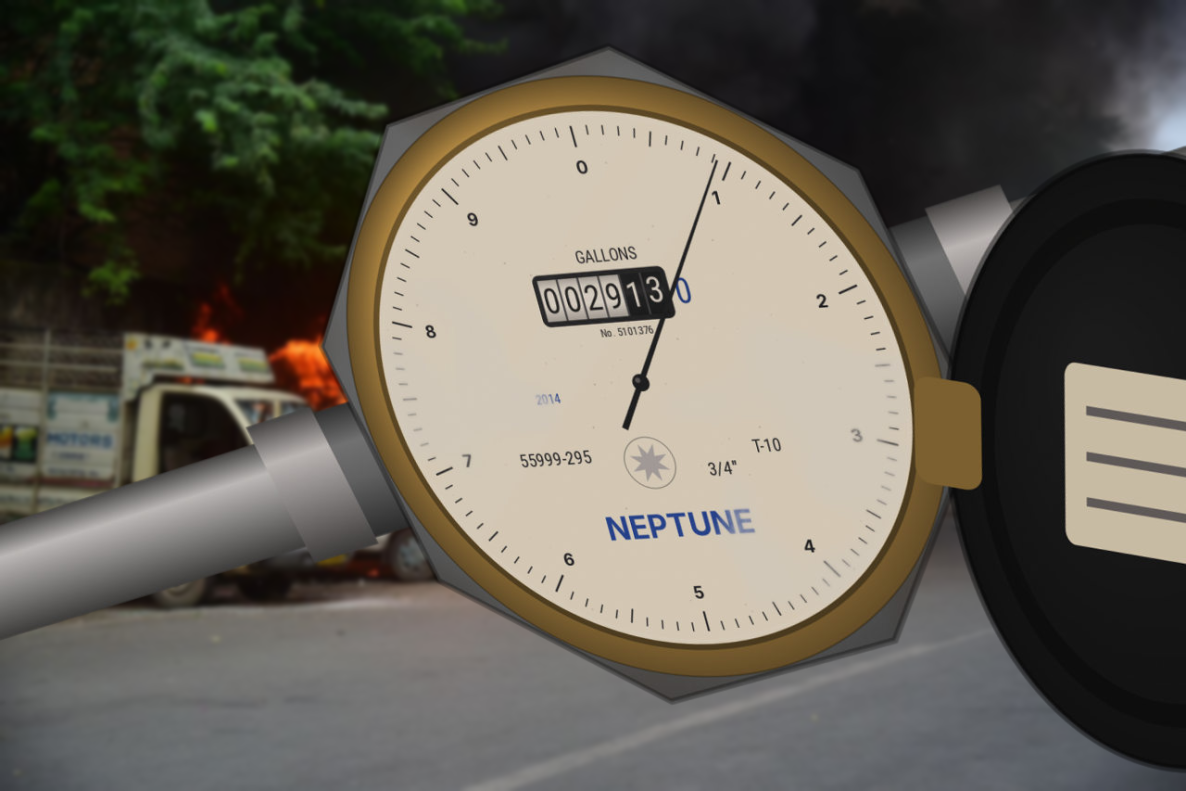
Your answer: 29130.9 gal
